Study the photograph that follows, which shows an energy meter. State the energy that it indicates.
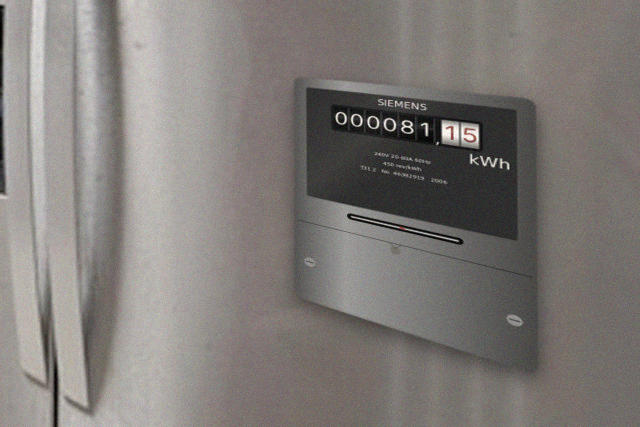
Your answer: 81.15 kWh
